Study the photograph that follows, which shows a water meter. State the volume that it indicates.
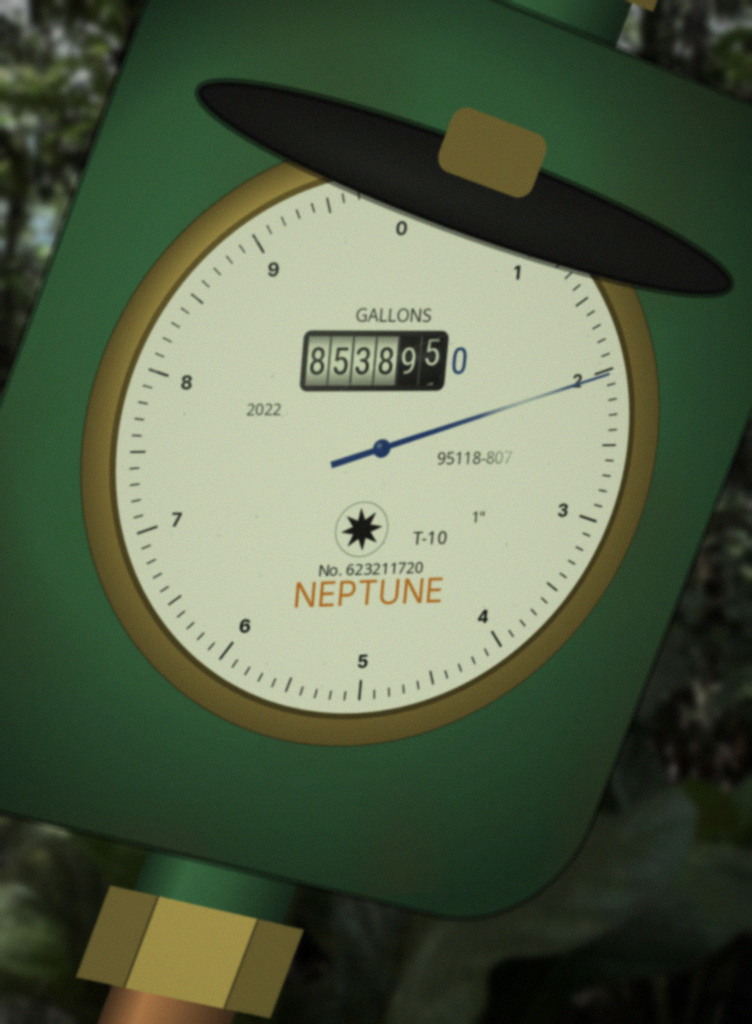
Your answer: 8538952.0 gal
